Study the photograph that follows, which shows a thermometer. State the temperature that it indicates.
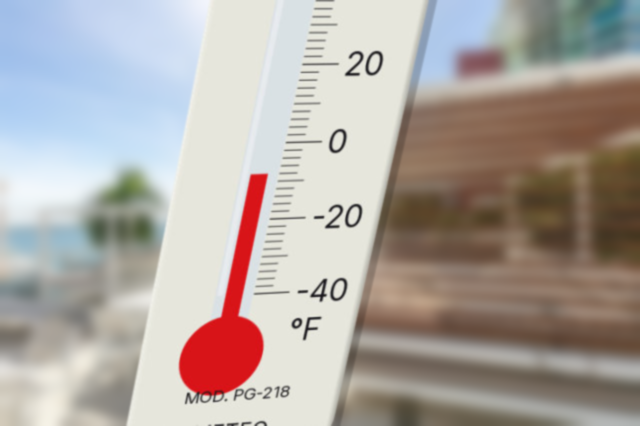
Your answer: -8 °F
